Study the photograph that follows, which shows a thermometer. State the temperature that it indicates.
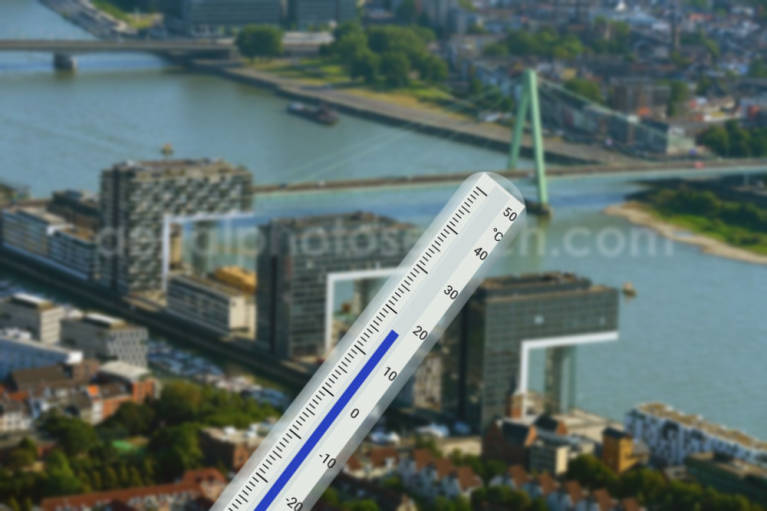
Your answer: 17 °C
